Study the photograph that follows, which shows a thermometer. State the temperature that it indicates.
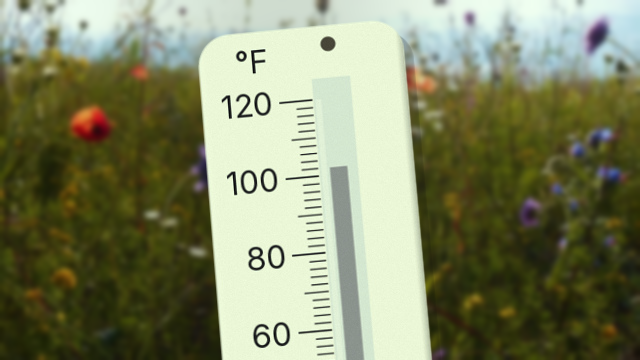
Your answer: 102 °F
